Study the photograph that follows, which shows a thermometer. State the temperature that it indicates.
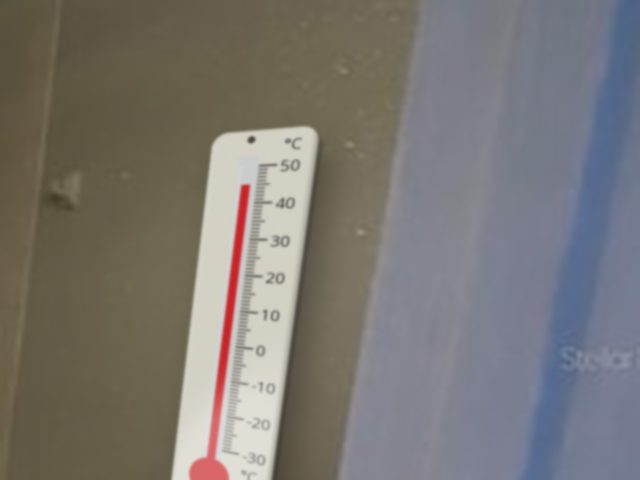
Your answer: 45 °C
